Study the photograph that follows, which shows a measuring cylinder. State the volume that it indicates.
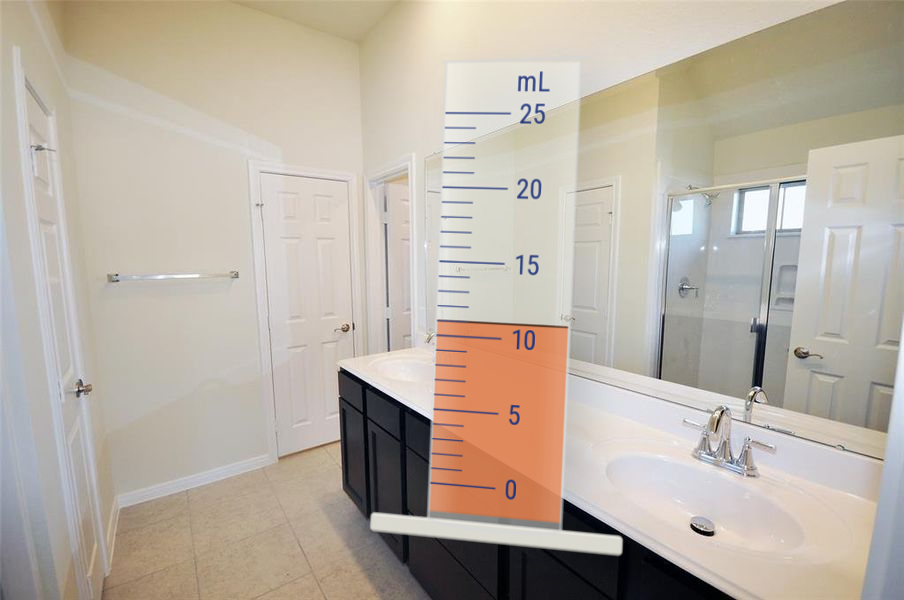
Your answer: 11 mL
